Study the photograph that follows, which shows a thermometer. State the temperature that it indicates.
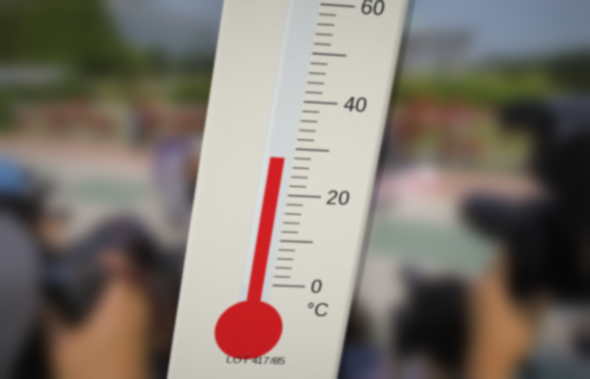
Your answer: 28 °C
